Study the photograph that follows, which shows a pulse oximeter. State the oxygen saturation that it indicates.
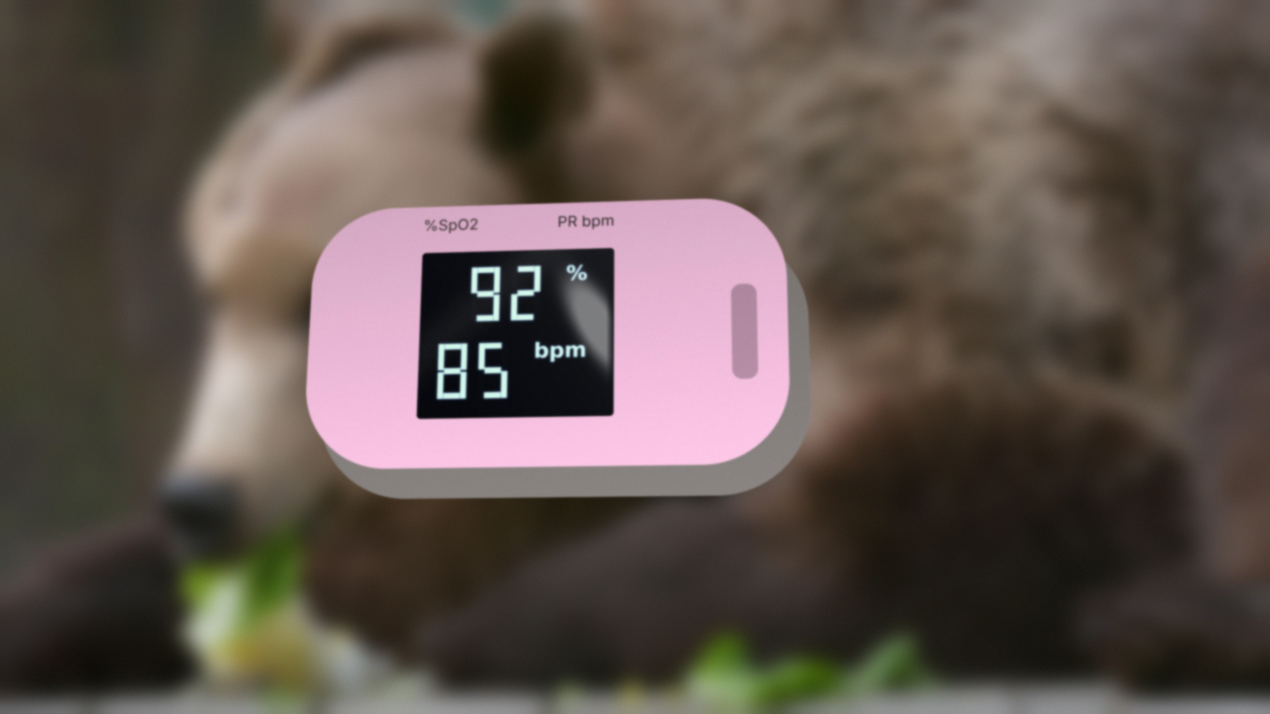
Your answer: 92 %
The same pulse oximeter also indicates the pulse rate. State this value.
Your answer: 85 bpm
